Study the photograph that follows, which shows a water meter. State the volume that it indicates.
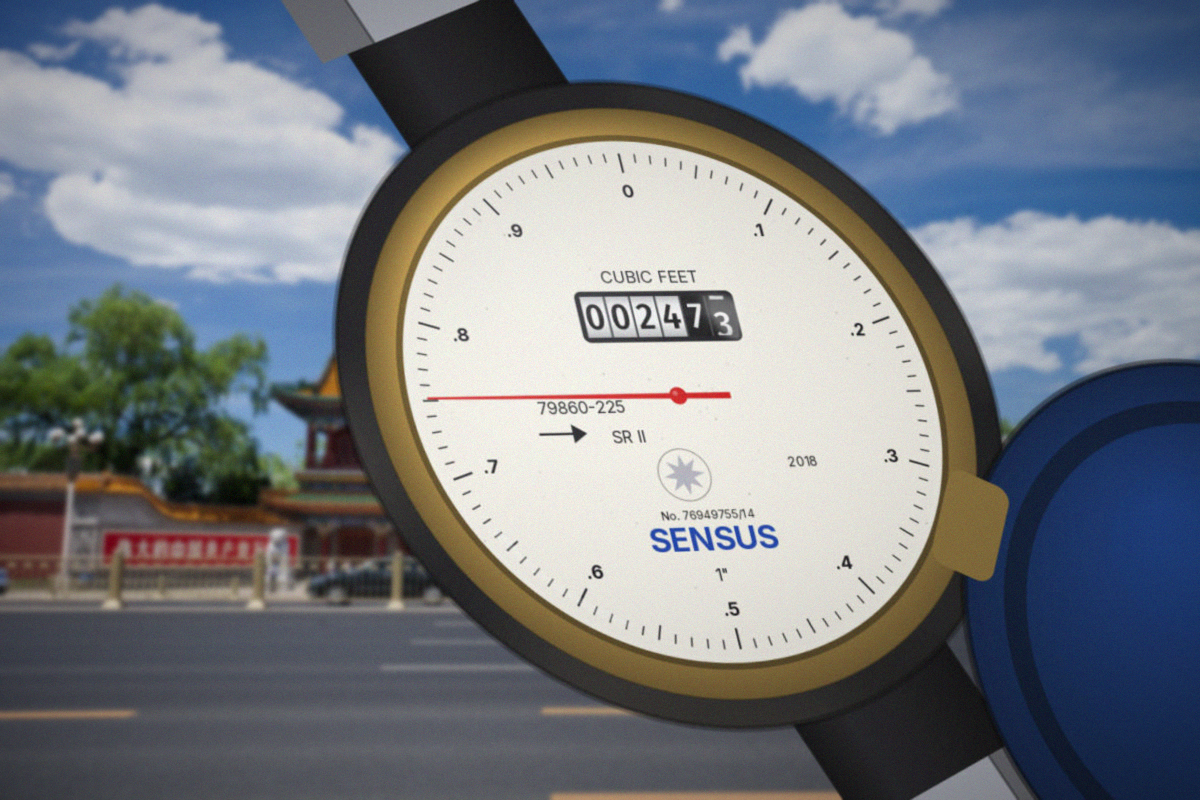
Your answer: 2472.75 ft³
